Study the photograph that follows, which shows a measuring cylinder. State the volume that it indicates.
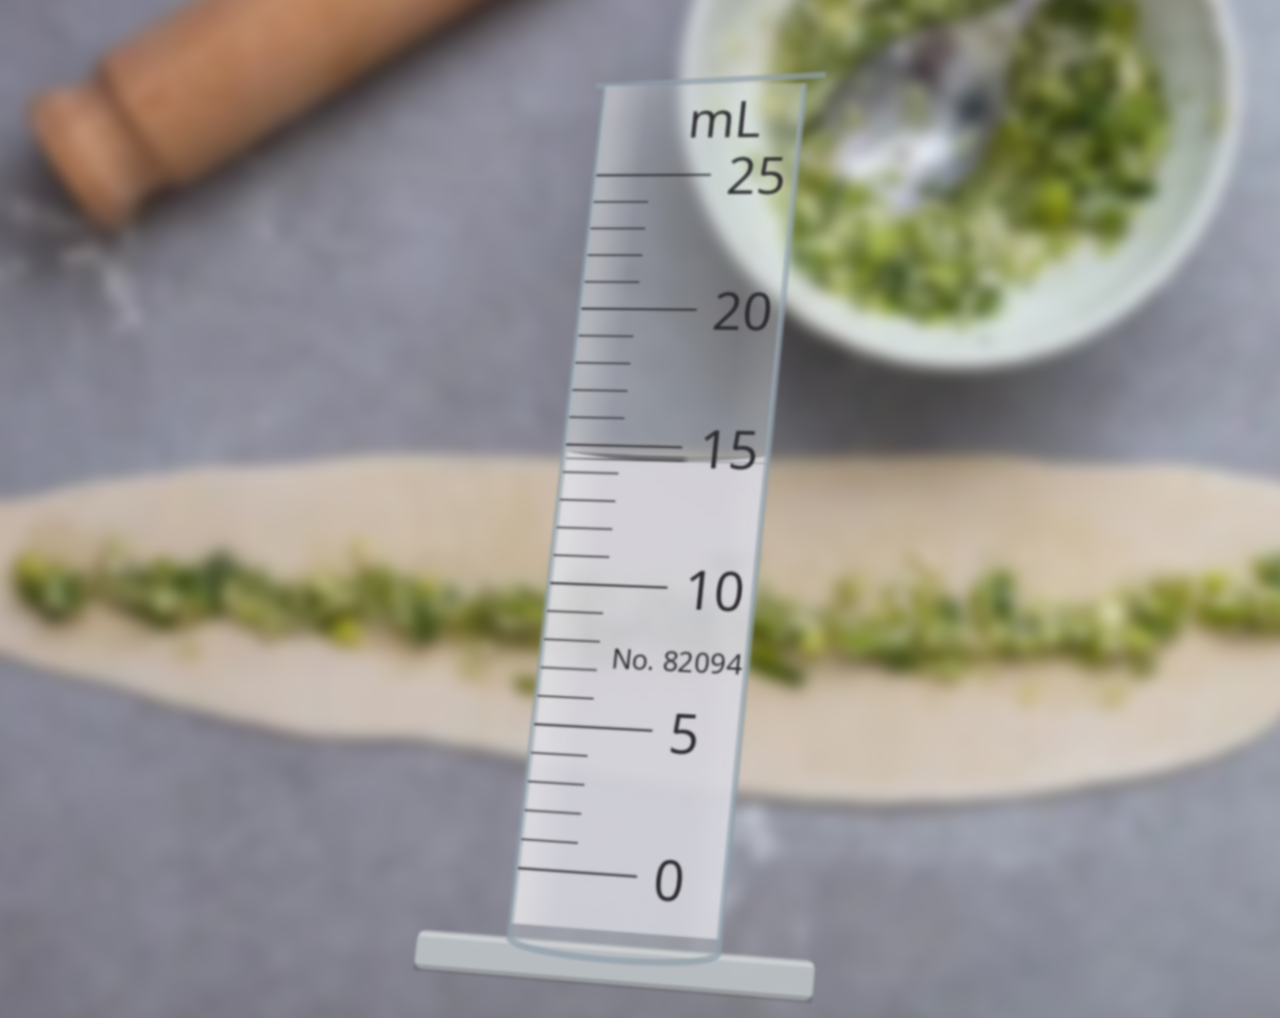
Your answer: 14.5 mL
